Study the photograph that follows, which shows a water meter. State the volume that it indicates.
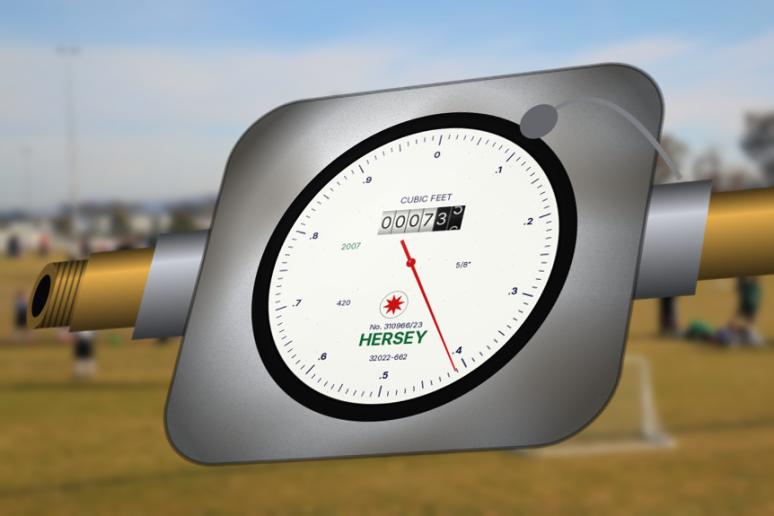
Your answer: 735.41 ft³
